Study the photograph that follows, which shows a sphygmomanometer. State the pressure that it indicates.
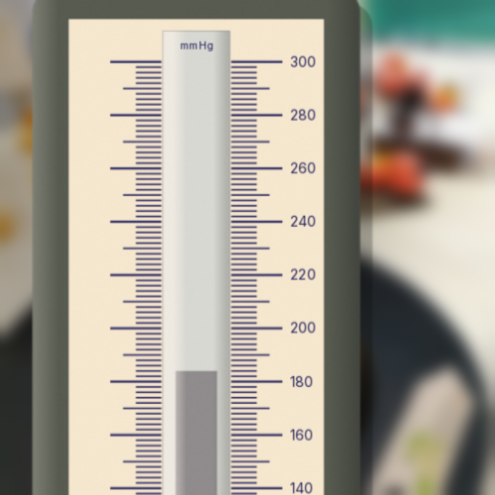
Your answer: 184 mmHg
